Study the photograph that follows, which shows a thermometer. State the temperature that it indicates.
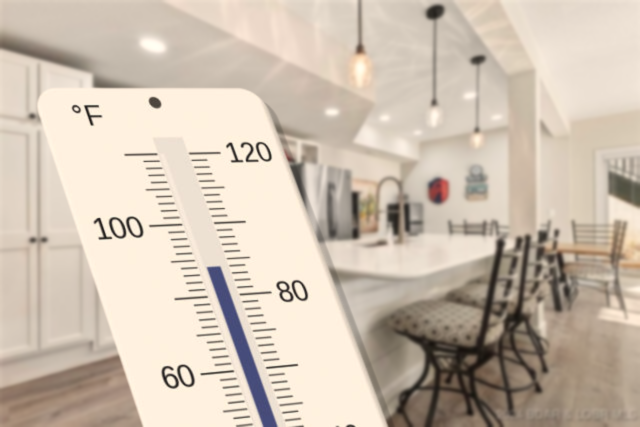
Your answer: 88 °F
